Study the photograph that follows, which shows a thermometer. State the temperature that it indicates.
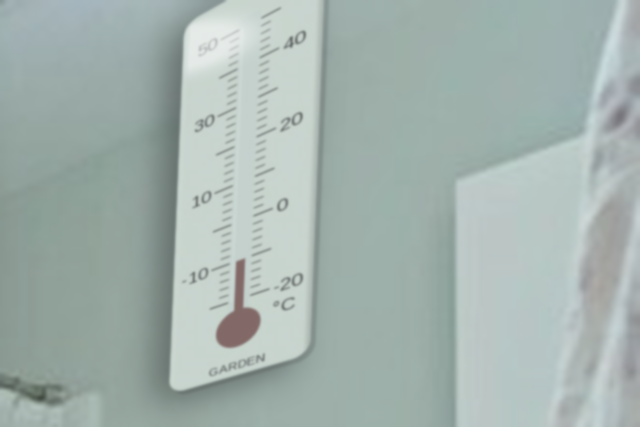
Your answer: -10 °C
